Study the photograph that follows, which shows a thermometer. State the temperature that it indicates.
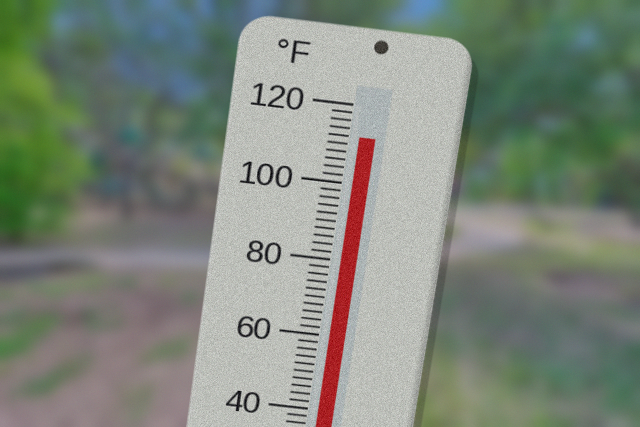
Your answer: 112 °F
